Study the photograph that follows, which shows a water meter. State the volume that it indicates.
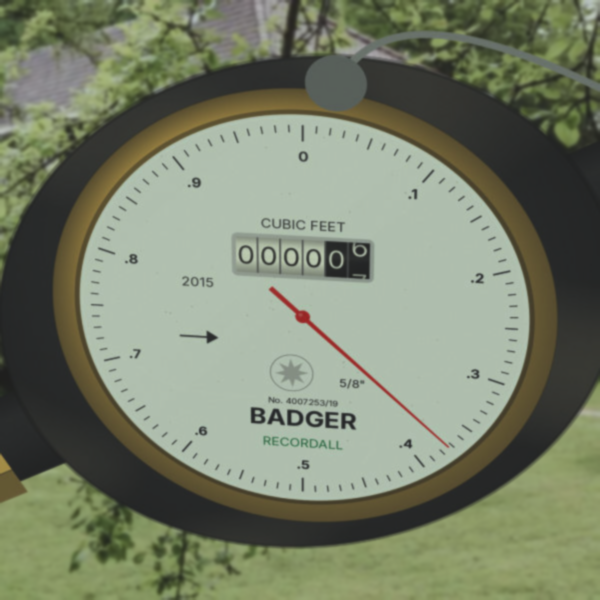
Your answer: 6.37 ft³
